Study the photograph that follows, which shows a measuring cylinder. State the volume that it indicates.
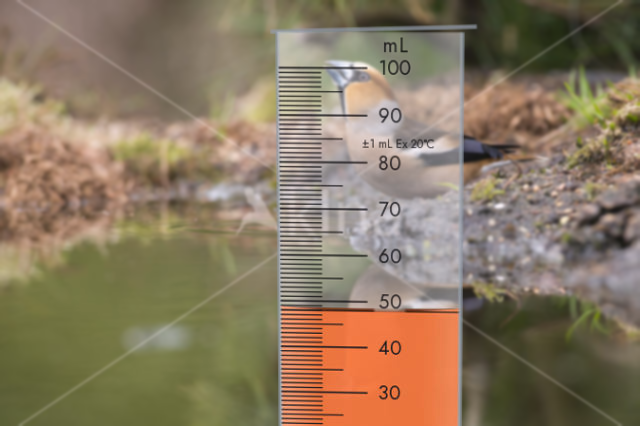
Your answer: 48 mL
